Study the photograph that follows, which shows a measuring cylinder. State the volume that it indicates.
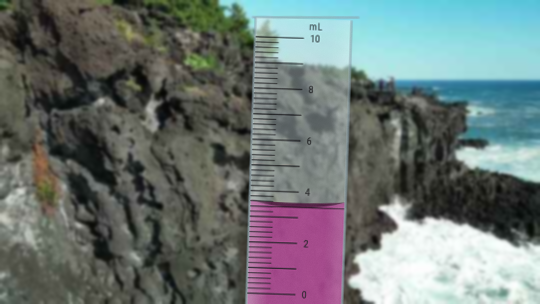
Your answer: 3.4 mL
